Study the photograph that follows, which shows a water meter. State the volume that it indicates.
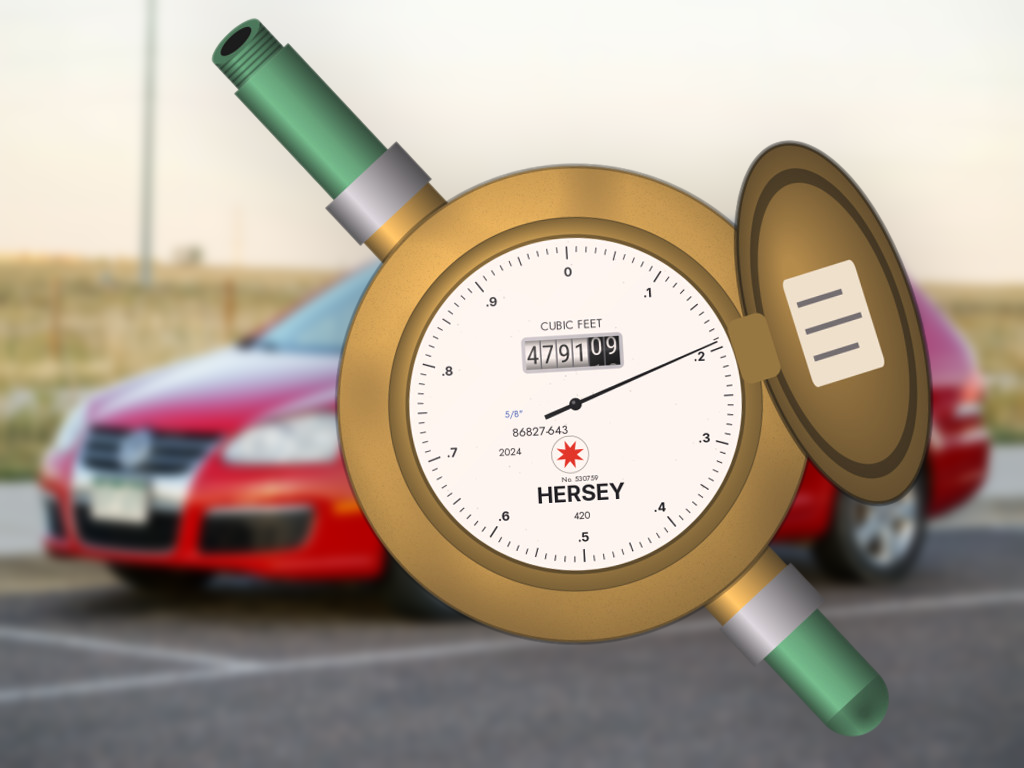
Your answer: 479109.19 ft³
